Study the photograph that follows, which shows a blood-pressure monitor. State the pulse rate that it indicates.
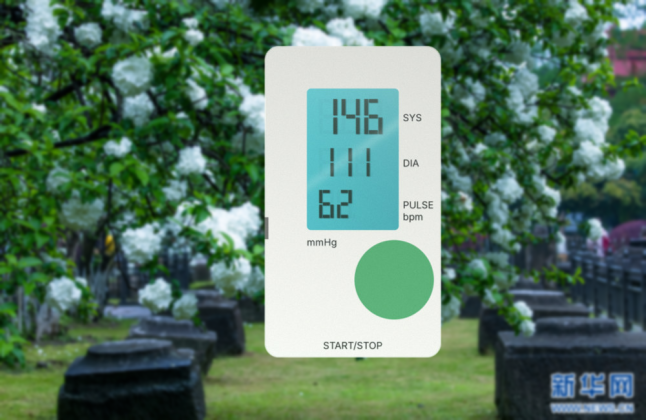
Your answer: 62 bpm
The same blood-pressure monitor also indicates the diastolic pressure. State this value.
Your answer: 111 mmHg
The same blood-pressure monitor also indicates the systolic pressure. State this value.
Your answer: 146 mmHg
